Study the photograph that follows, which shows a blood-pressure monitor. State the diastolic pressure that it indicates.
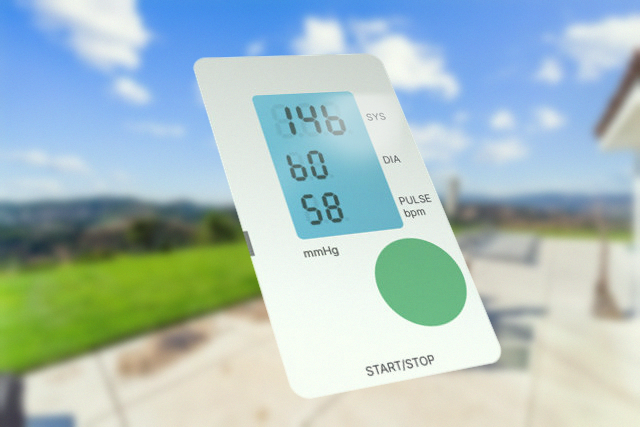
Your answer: 60 mmHg
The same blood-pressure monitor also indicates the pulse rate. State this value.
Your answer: 58 bpm
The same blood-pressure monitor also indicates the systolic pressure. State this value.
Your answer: 146 mmHg
